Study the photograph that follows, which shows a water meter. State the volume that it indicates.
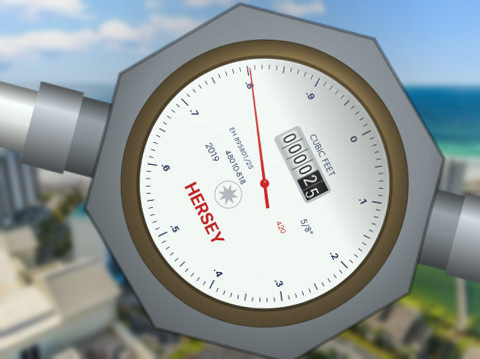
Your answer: 24.80 ft³
